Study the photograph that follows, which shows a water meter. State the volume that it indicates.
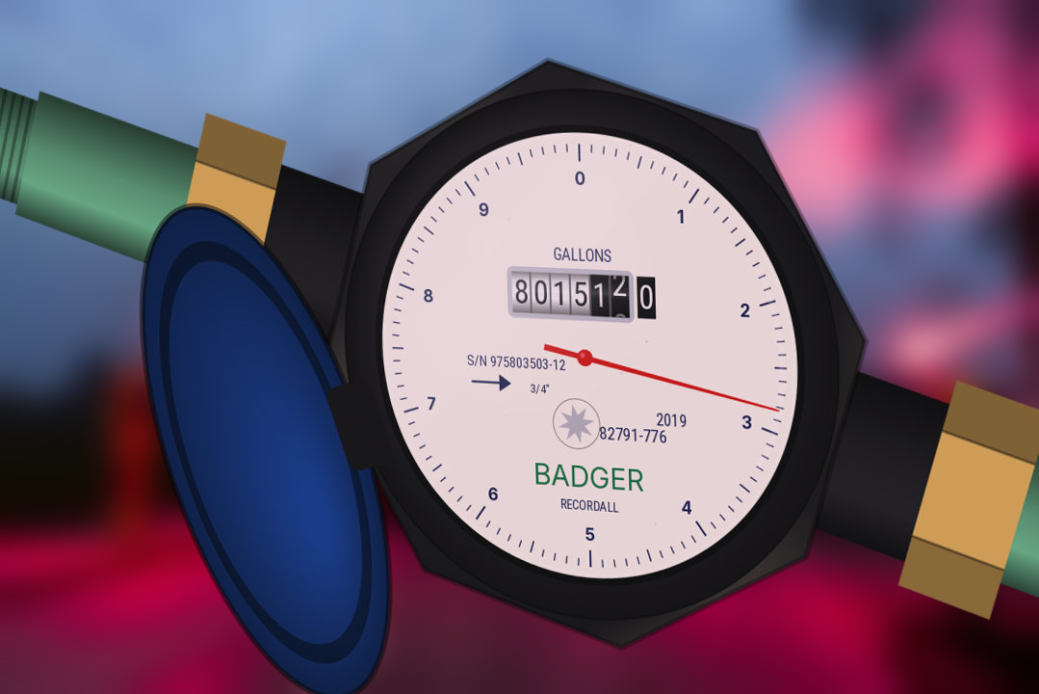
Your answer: 8015122.8 gal
